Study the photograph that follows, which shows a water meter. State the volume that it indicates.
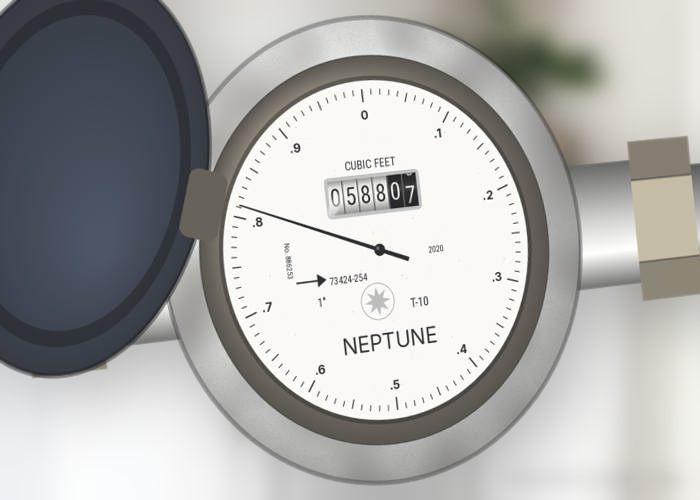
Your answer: 58806.81 ft³
